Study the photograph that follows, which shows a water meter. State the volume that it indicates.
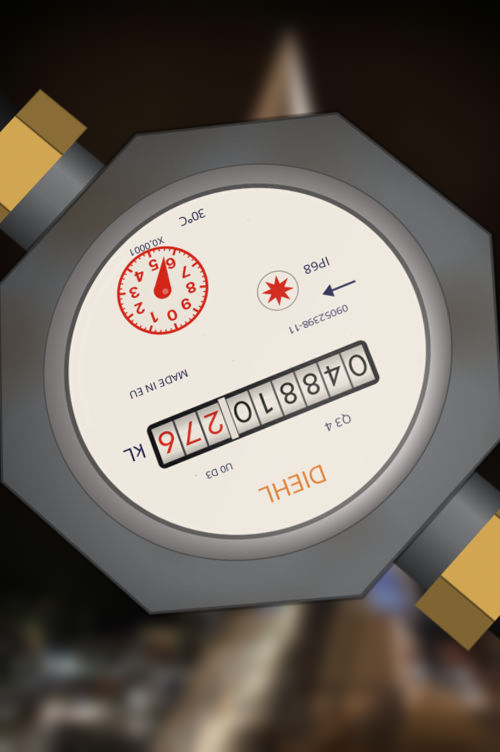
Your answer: 48810.2765 kL
